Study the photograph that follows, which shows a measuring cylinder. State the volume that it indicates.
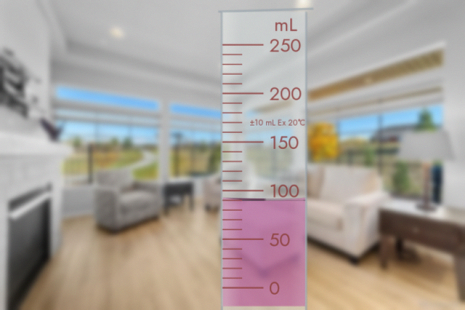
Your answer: 90 mL
